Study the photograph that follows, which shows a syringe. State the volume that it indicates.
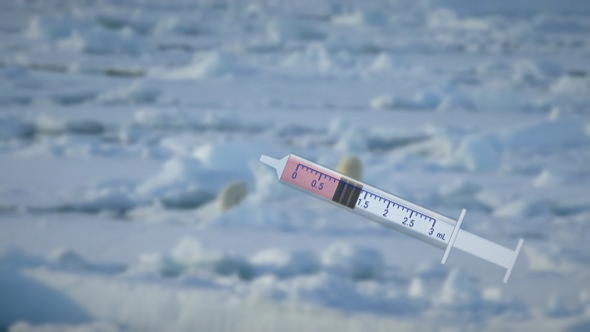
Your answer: 0.9 mL
